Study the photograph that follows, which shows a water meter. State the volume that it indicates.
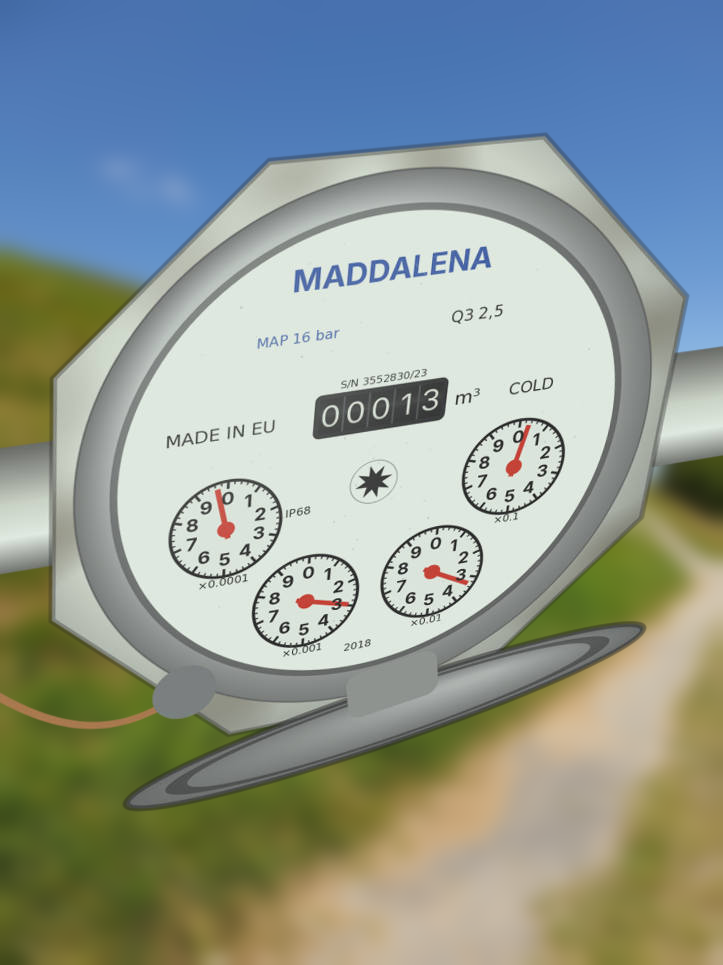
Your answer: 13.0329 m³
